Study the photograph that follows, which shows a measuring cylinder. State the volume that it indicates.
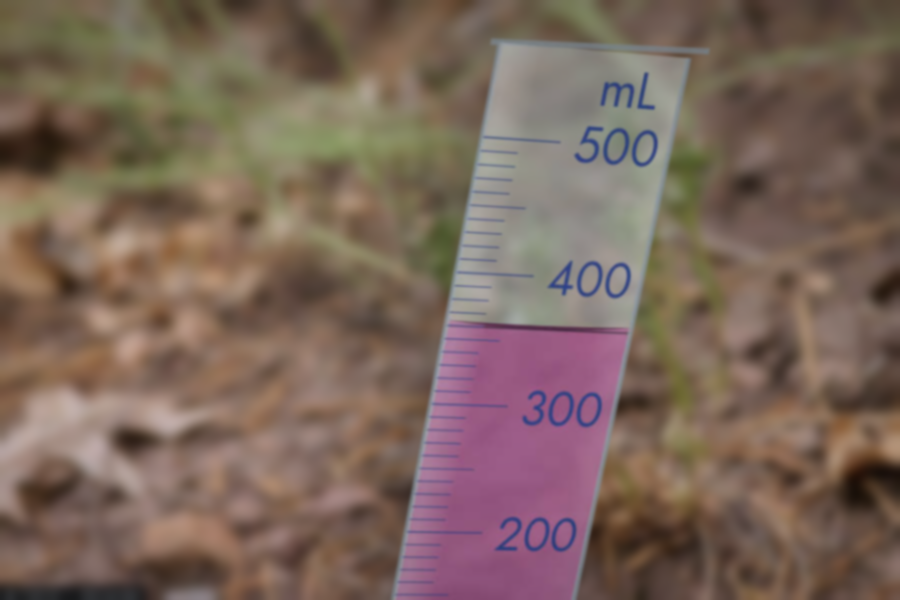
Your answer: 360 mL
